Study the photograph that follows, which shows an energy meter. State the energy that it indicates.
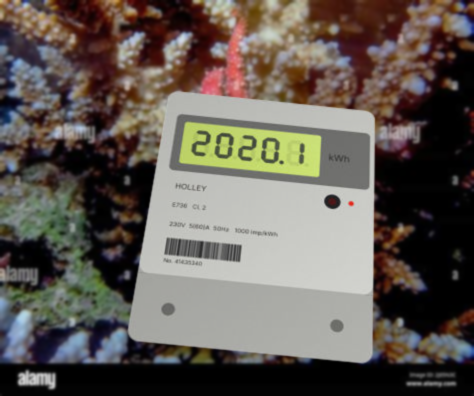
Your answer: 2020.1 kWh
